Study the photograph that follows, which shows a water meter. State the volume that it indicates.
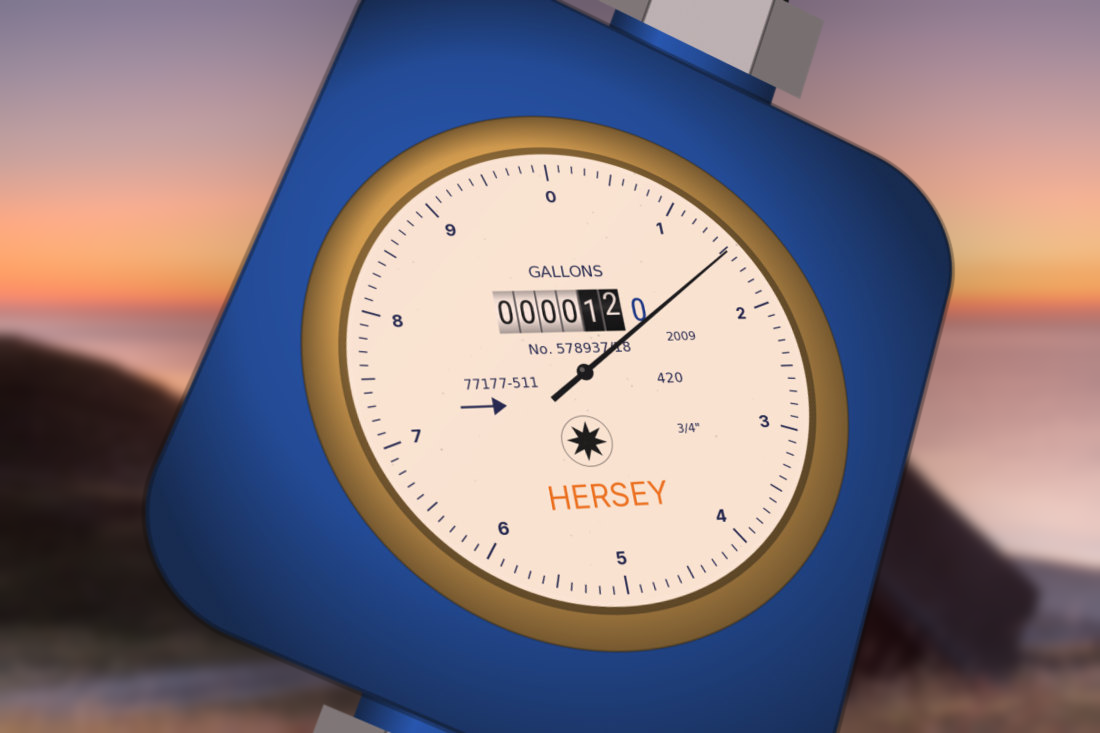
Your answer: 121.5 gal
